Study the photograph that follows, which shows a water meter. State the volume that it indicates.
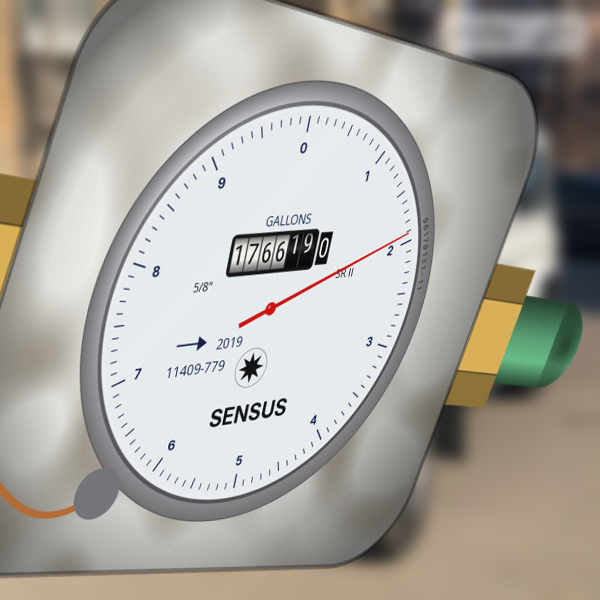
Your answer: 1766191.9 gal
